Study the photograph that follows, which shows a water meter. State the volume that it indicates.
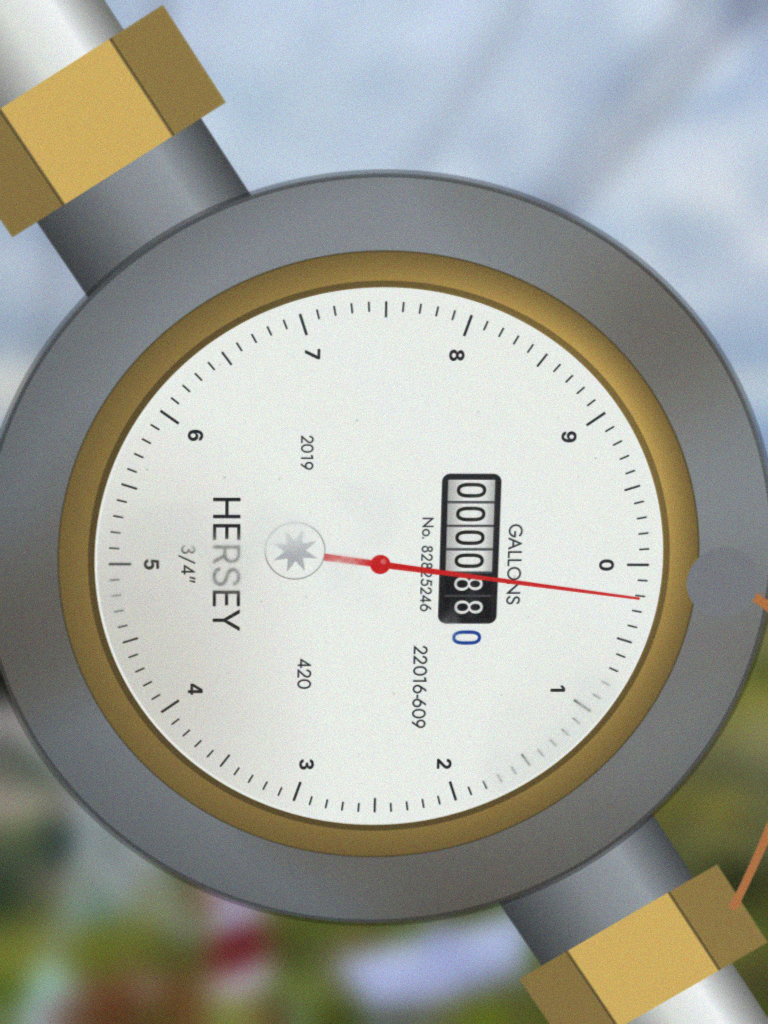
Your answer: 880.2 gal
